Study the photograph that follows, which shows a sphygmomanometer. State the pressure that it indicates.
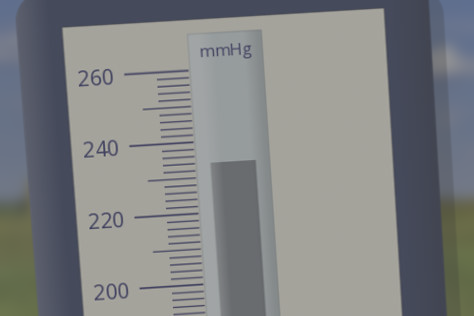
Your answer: 234 mmHg
